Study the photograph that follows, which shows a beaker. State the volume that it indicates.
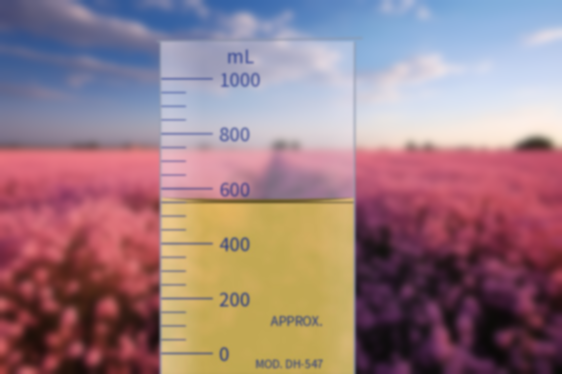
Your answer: 550 mL
